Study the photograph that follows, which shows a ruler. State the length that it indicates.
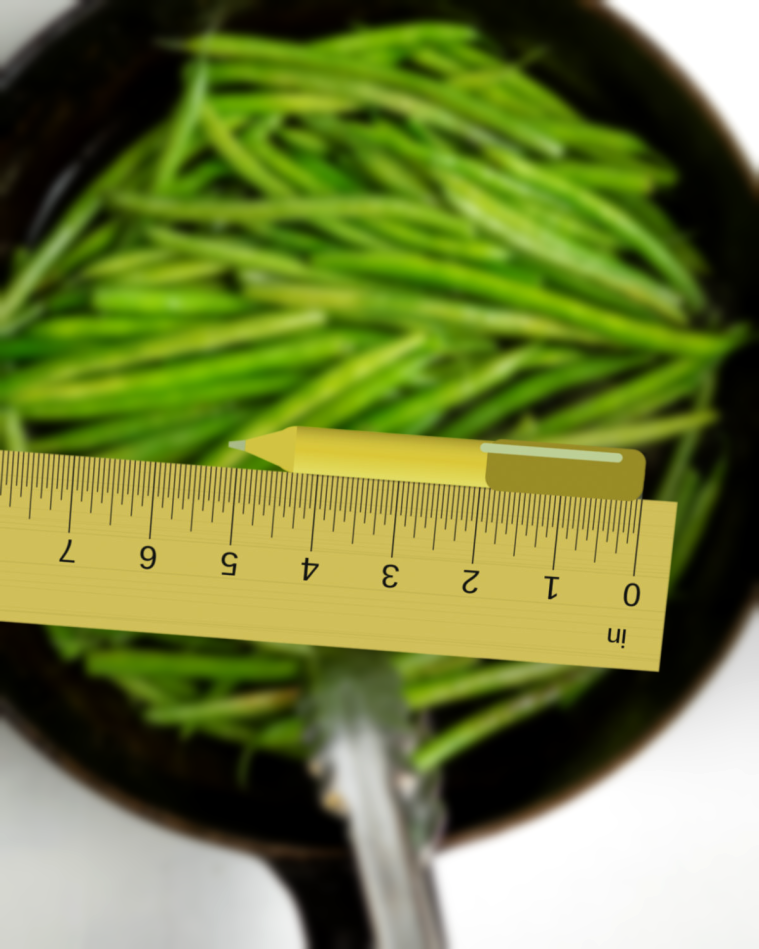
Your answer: 5.125 in
